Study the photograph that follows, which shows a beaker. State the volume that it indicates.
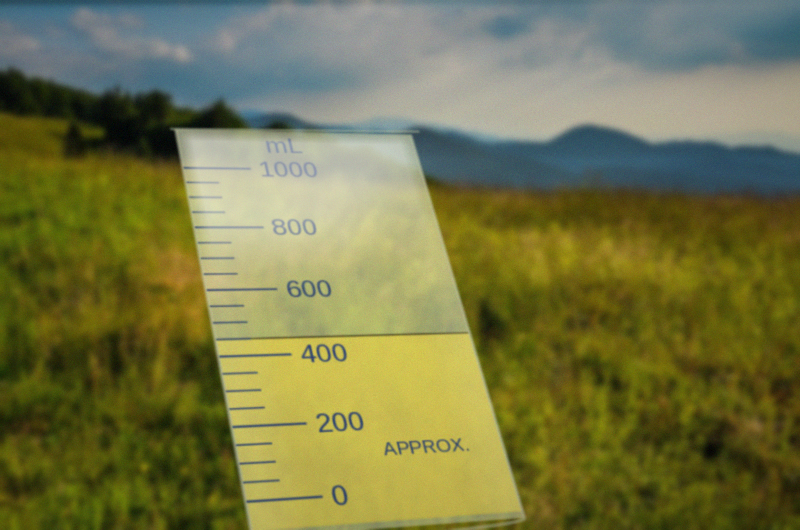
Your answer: 450 mL
